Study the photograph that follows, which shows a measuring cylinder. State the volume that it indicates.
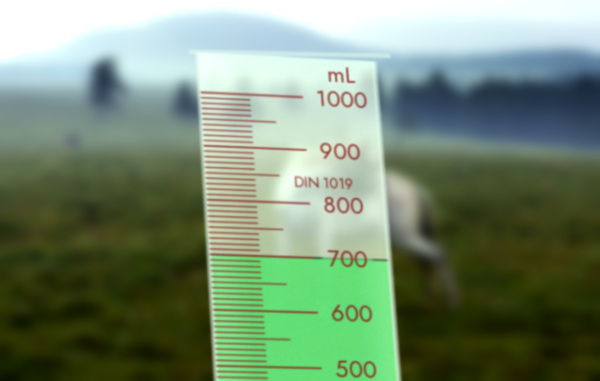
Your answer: 700 mL
